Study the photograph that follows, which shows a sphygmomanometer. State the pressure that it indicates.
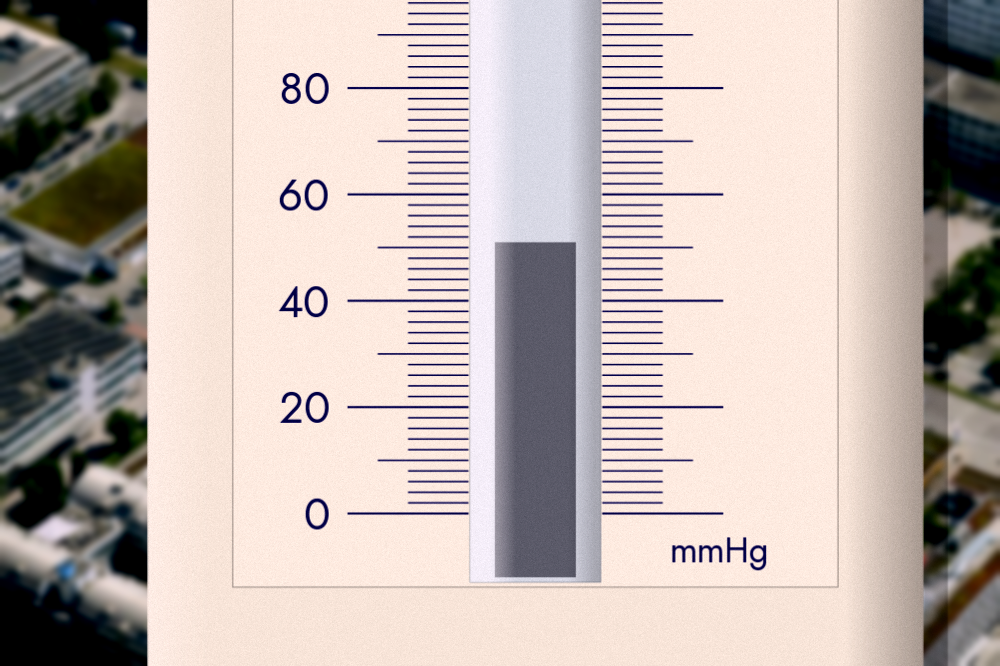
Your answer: 51 mmHg
